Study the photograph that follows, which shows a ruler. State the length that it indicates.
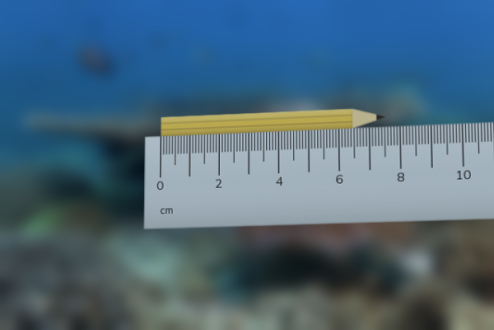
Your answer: 7.5 cm
